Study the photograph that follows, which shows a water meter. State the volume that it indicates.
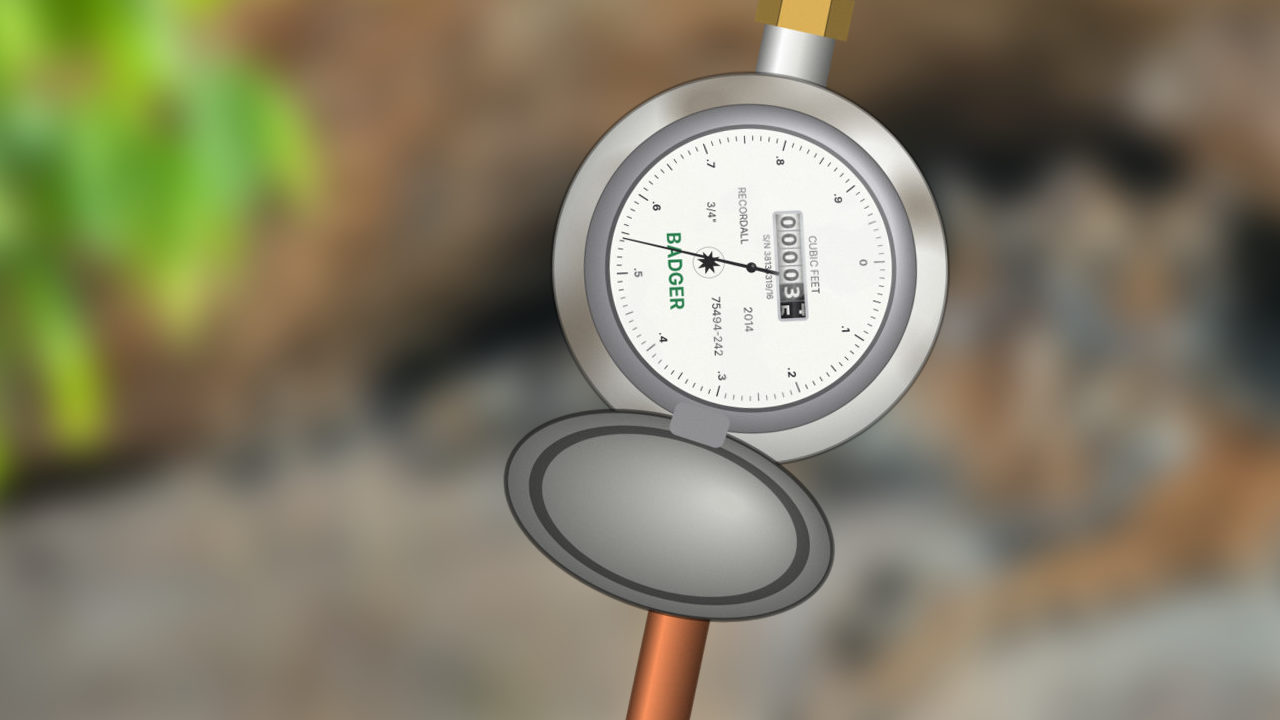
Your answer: 34.54 ft³
